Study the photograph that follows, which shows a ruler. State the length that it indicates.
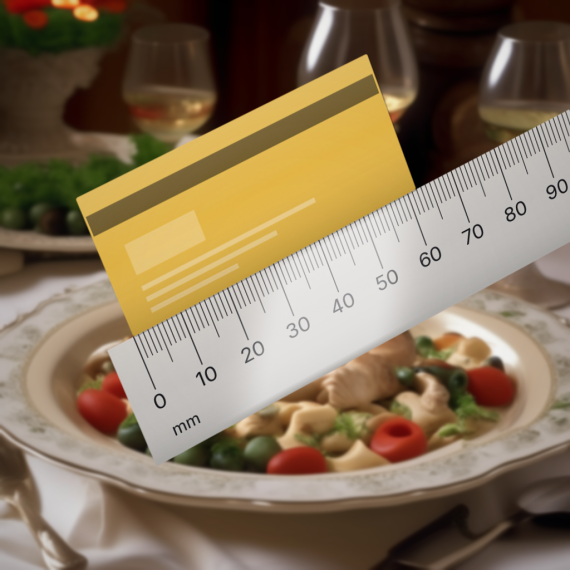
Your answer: 62 mm
